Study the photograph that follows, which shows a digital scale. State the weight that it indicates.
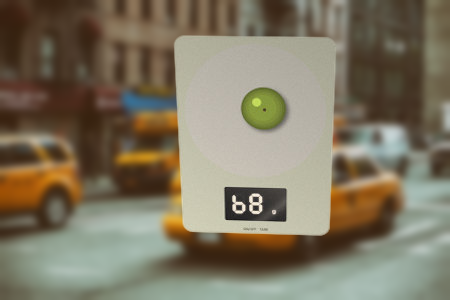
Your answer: 68 g
